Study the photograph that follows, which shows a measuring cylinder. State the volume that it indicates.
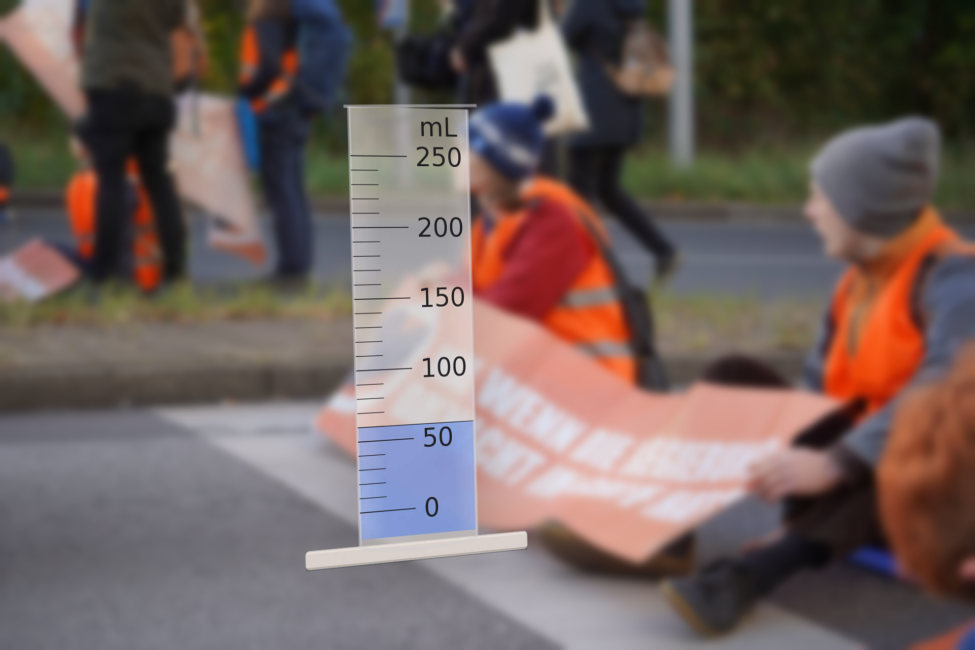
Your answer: 60 mL
